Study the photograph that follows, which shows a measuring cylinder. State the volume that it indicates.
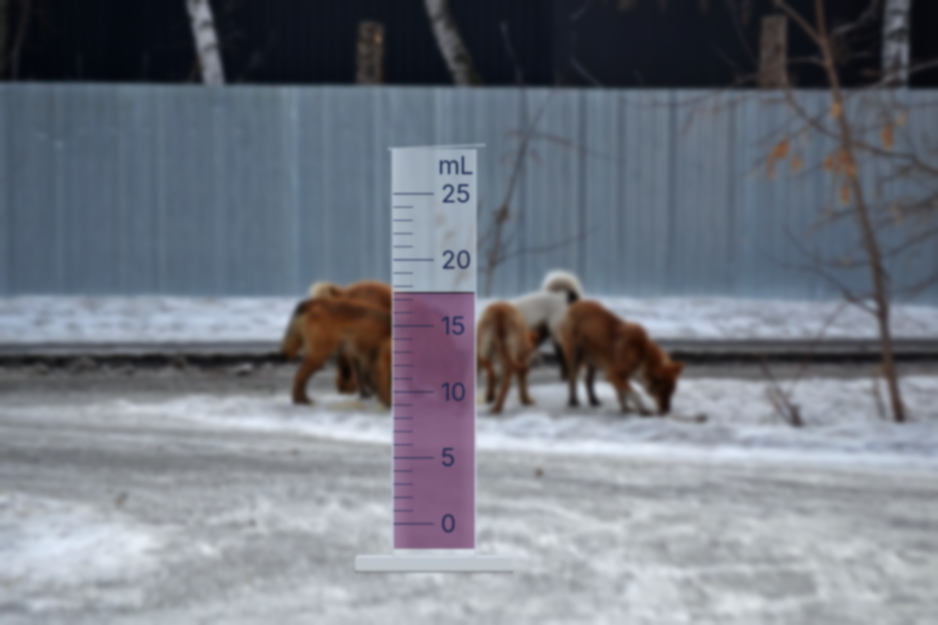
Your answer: 17.5 mL
